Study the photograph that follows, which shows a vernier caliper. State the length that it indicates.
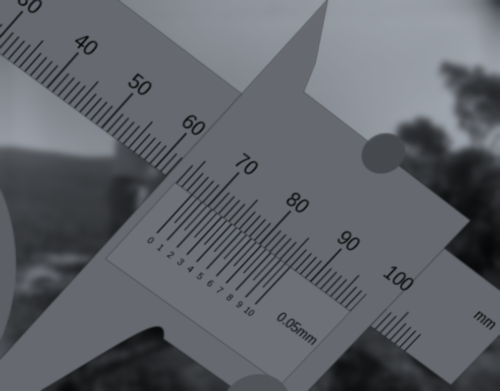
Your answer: 67.0 mm
